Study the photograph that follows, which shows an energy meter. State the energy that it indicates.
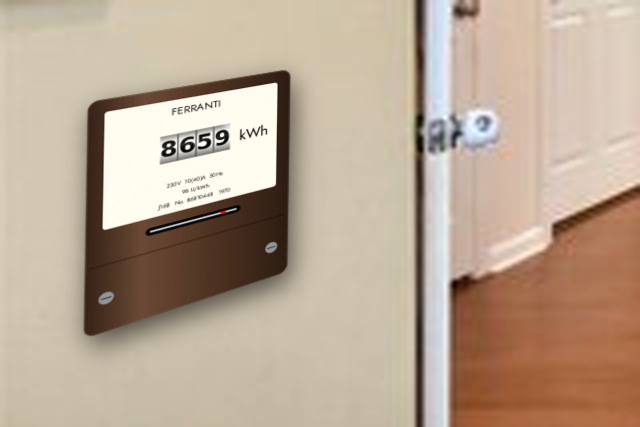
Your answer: 8659 kWh
